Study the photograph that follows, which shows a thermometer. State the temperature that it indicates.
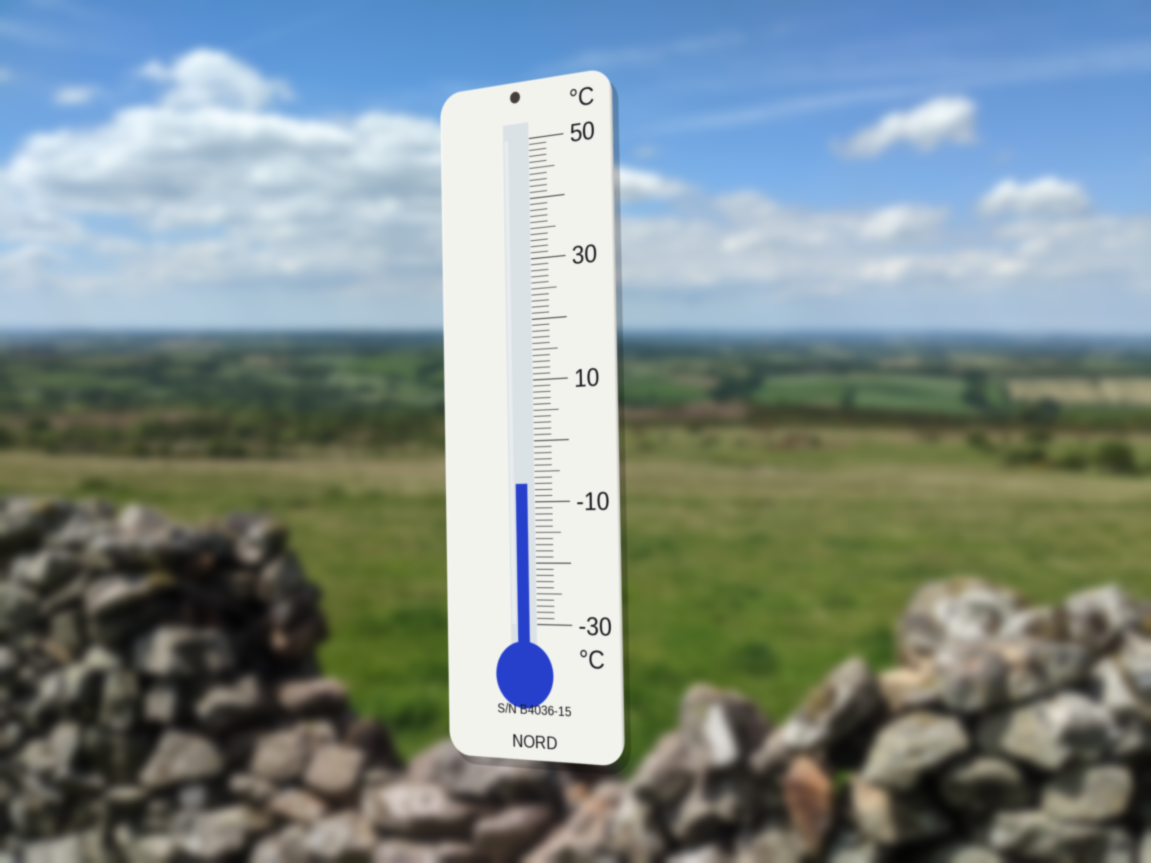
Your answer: -7 °C
